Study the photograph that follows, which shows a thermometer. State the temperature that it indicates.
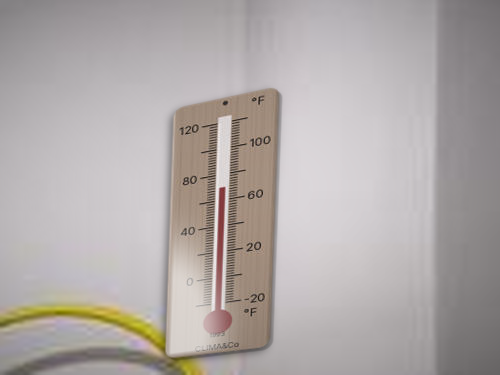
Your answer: 70 °F
